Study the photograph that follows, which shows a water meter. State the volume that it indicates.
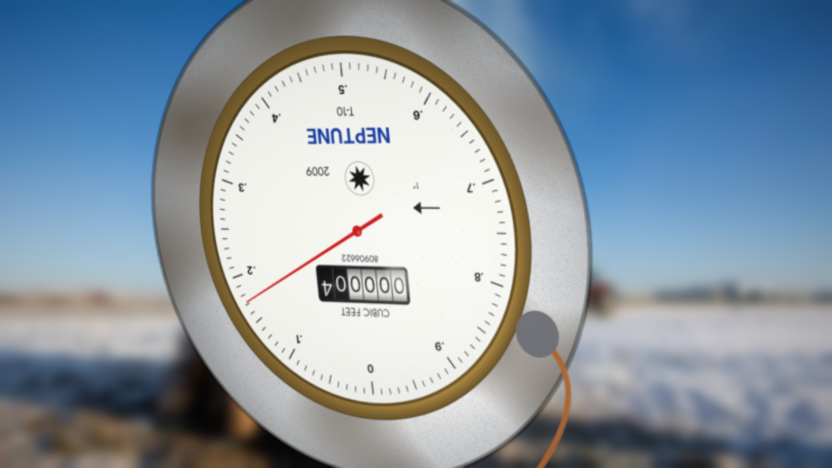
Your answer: 4.17 ft³
